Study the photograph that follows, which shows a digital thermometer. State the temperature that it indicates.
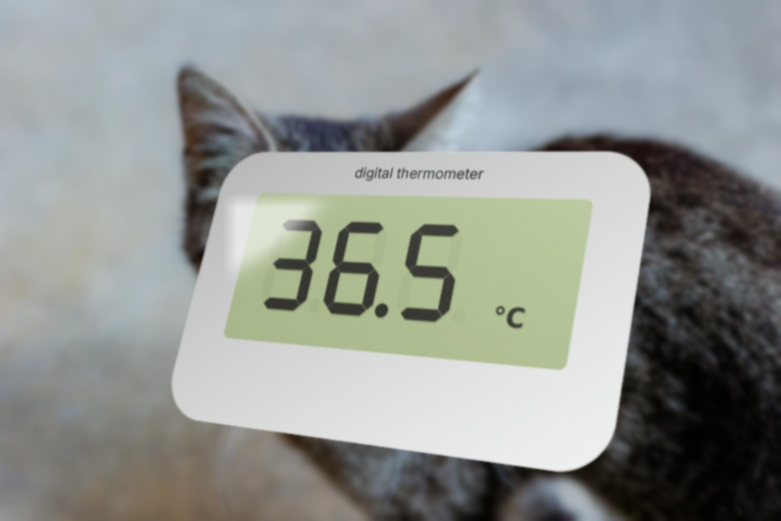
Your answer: 36.5 °C
